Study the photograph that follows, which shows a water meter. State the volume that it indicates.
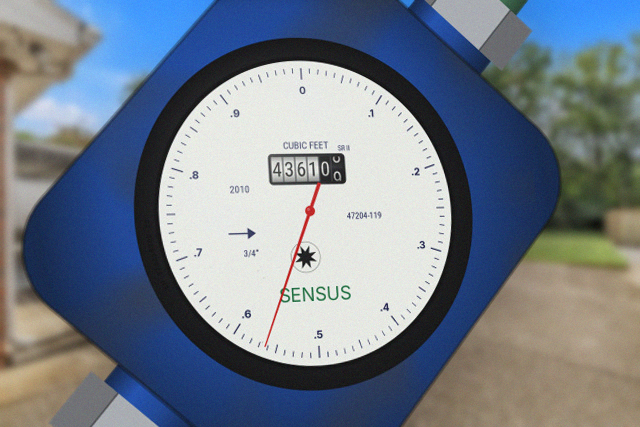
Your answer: 436108.56 ft³
